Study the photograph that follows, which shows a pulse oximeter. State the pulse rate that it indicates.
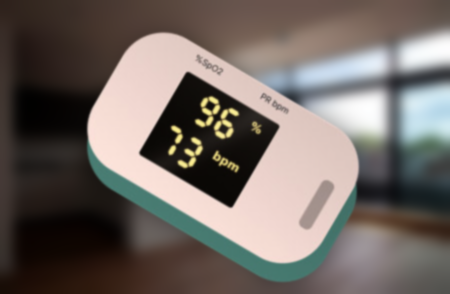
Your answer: 73 bpm
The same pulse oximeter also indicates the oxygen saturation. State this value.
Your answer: 96 %
